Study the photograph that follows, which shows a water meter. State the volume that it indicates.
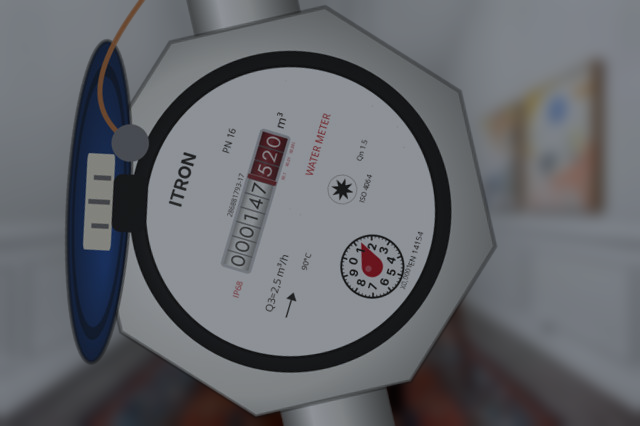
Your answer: 147.5201 m³
